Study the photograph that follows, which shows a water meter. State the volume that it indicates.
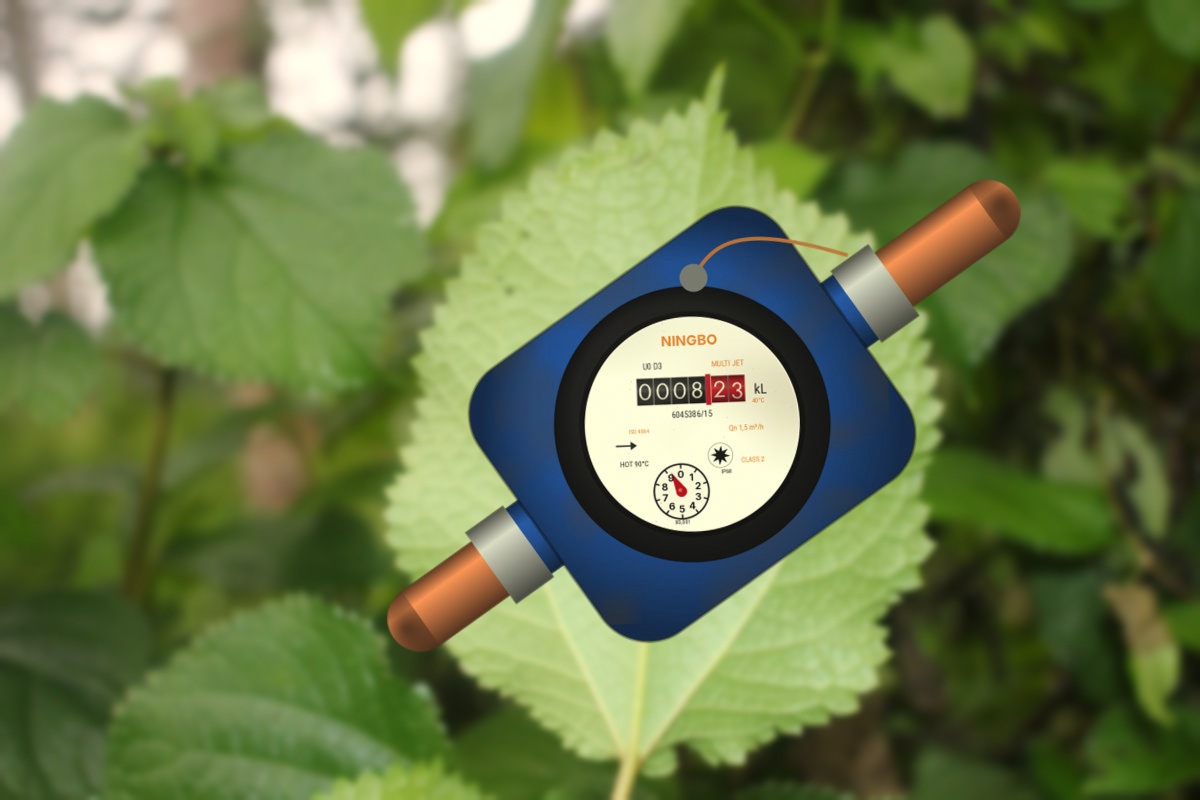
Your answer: 8.229 kL
